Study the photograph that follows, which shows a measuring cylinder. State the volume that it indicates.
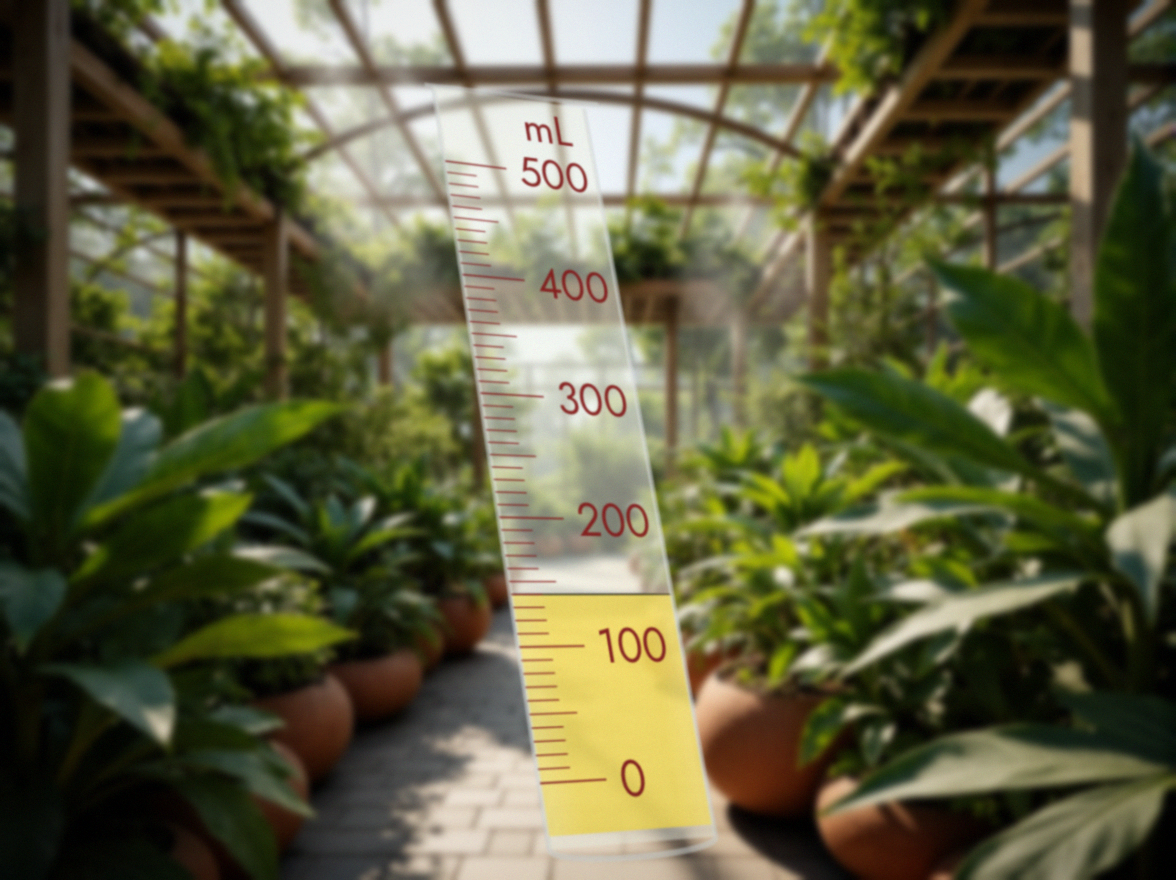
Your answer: 140 mL
